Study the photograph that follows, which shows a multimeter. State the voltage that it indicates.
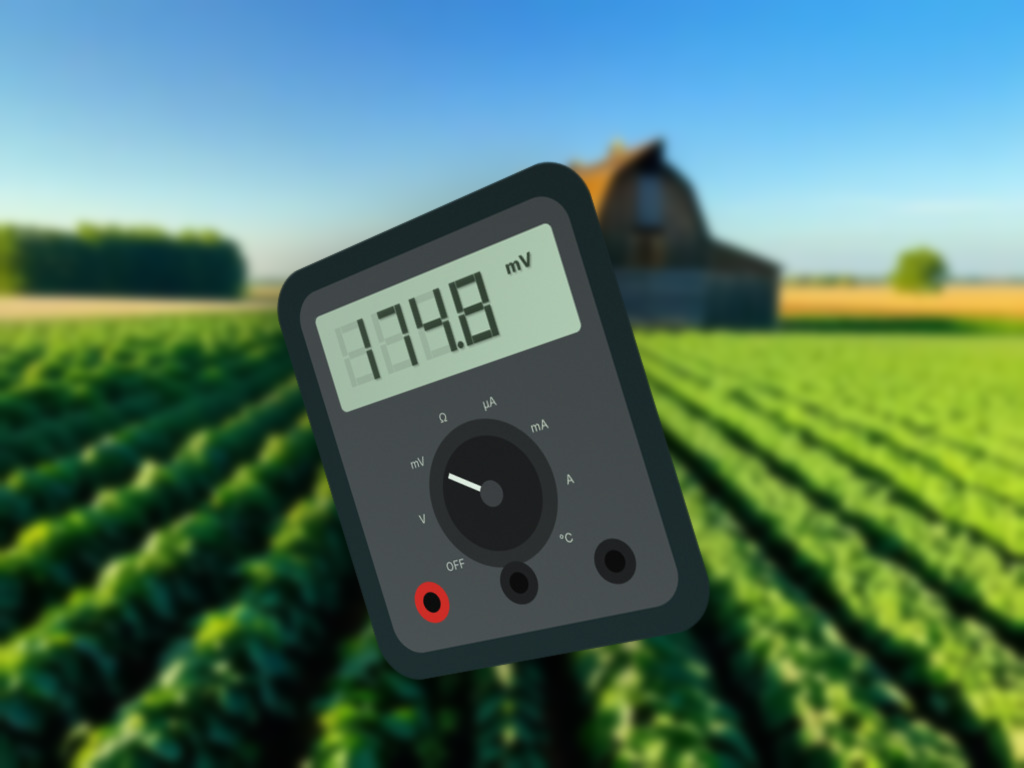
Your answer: 174.8 mV
